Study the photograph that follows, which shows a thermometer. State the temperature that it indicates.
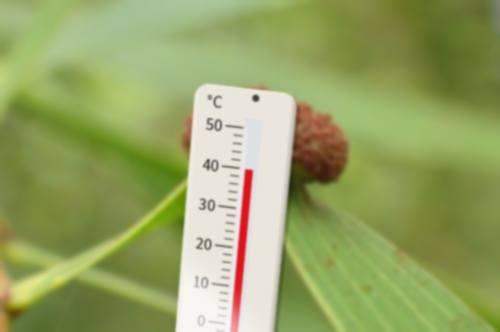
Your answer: 40 °C
